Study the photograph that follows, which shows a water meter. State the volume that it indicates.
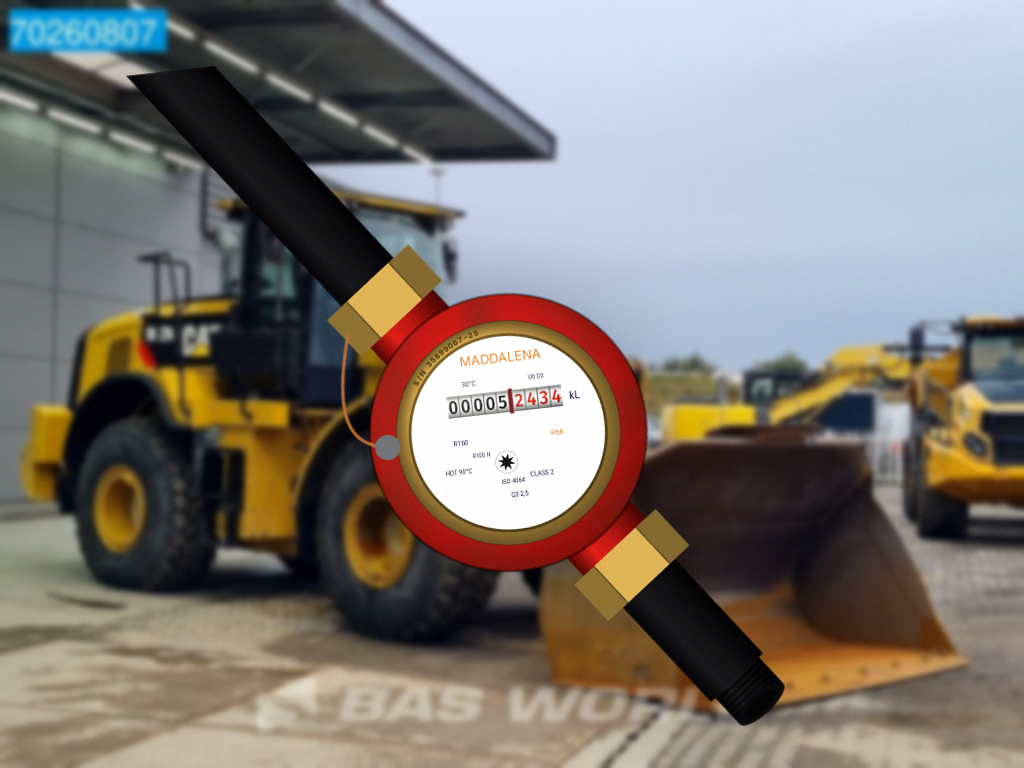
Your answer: 5.2434 kL
